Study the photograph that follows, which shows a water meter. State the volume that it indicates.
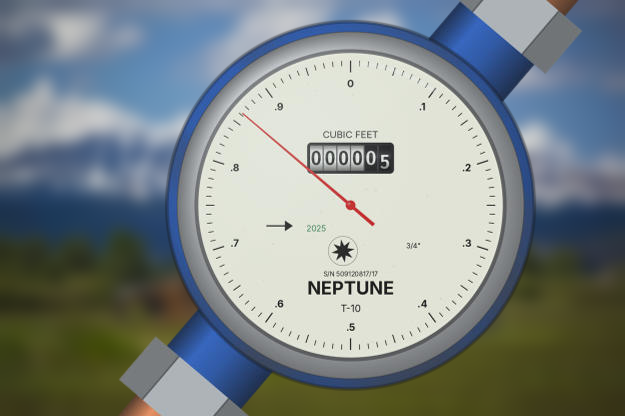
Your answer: 4.86 ft³
